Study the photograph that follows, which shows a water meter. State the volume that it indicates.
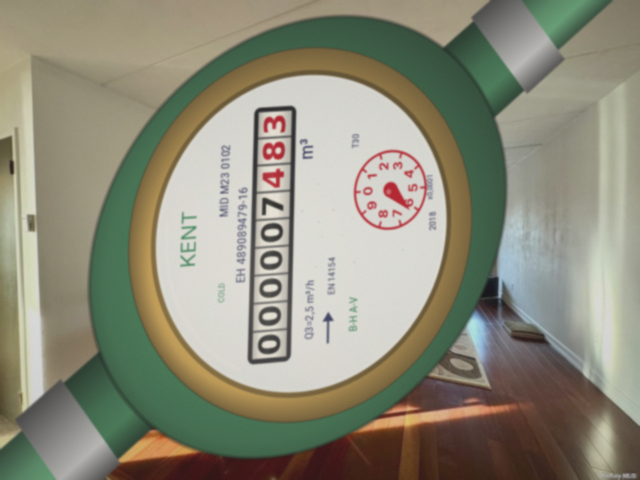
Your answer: 7.4836 m³
